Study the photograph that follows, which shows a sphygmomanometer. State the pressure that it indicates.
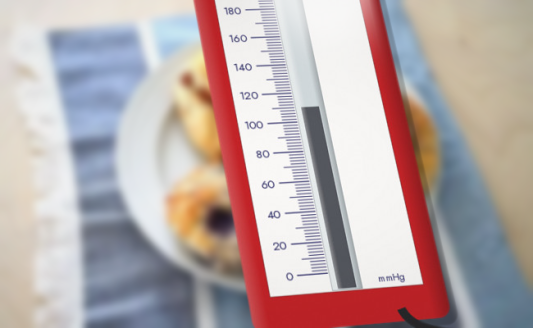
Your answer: 110 mmHg
